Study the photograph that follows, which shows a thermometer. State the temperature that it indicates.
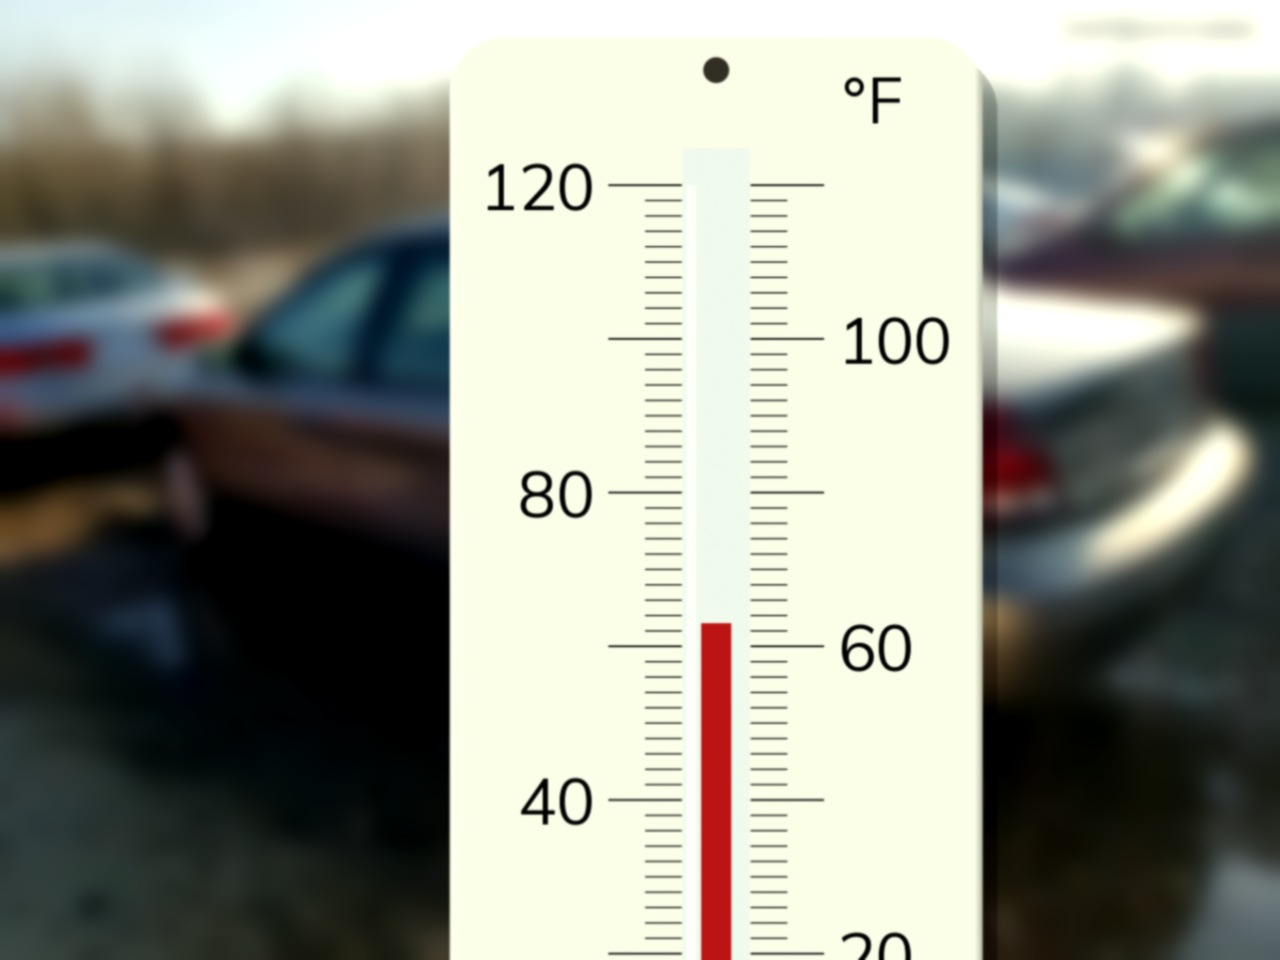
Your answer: 63 °F
